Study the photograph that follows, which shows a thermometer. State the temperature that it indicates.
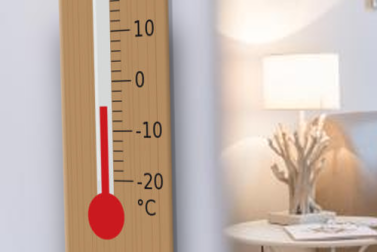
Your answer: -5 °C
